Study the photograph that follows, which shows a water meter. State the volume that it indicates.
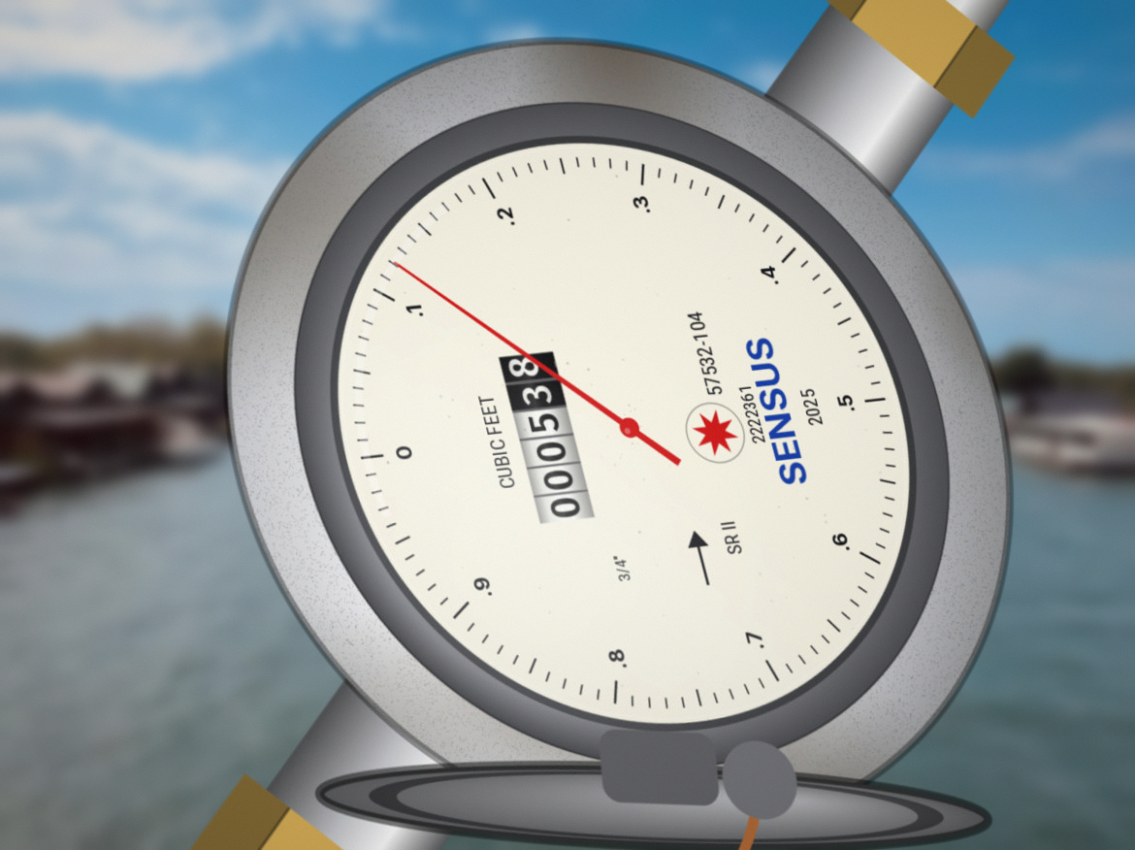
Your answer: 538.12 ft³
